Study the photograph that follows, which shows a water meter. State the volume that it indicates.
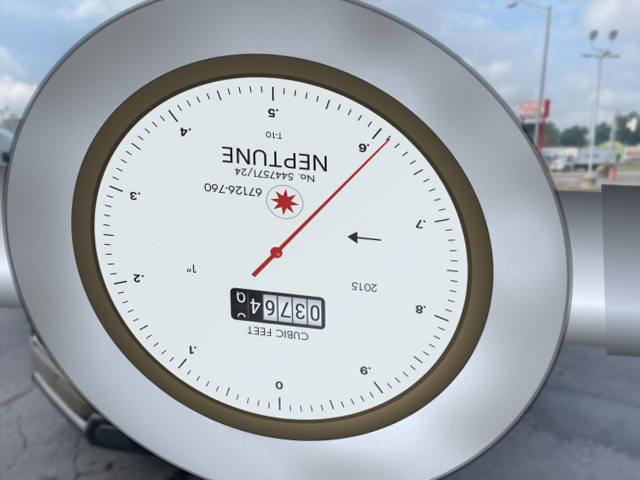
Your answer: 37648.61 ft³
